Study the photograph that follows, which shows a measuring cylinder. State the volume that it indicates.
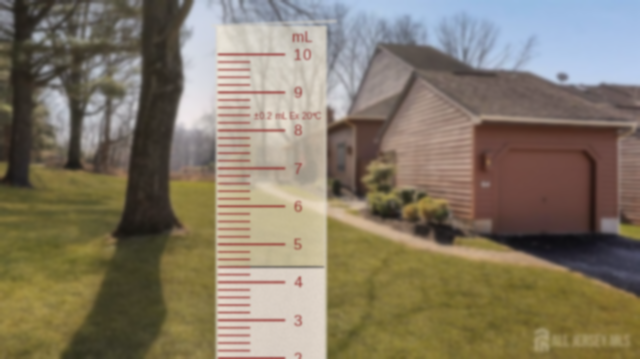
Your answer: 4.4 mL
